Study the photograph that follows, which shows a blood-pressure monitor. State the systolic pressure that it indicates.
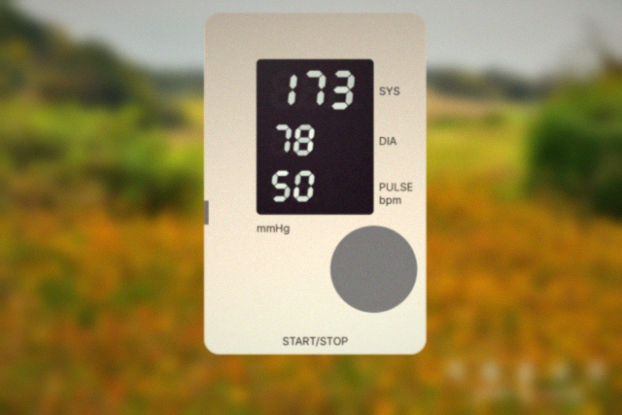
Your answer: 173 mmHg
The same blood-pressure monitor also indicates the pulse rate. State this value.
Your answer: 50 bpm
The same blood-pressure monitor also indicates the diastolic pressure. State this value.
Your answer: 78 mmHg
